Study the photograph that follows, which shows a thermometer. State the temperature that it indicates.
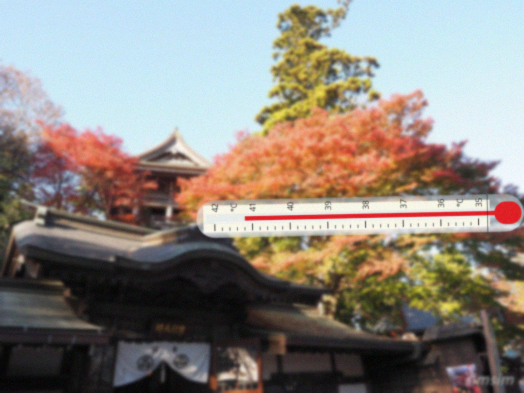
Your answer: 41.2 °C
